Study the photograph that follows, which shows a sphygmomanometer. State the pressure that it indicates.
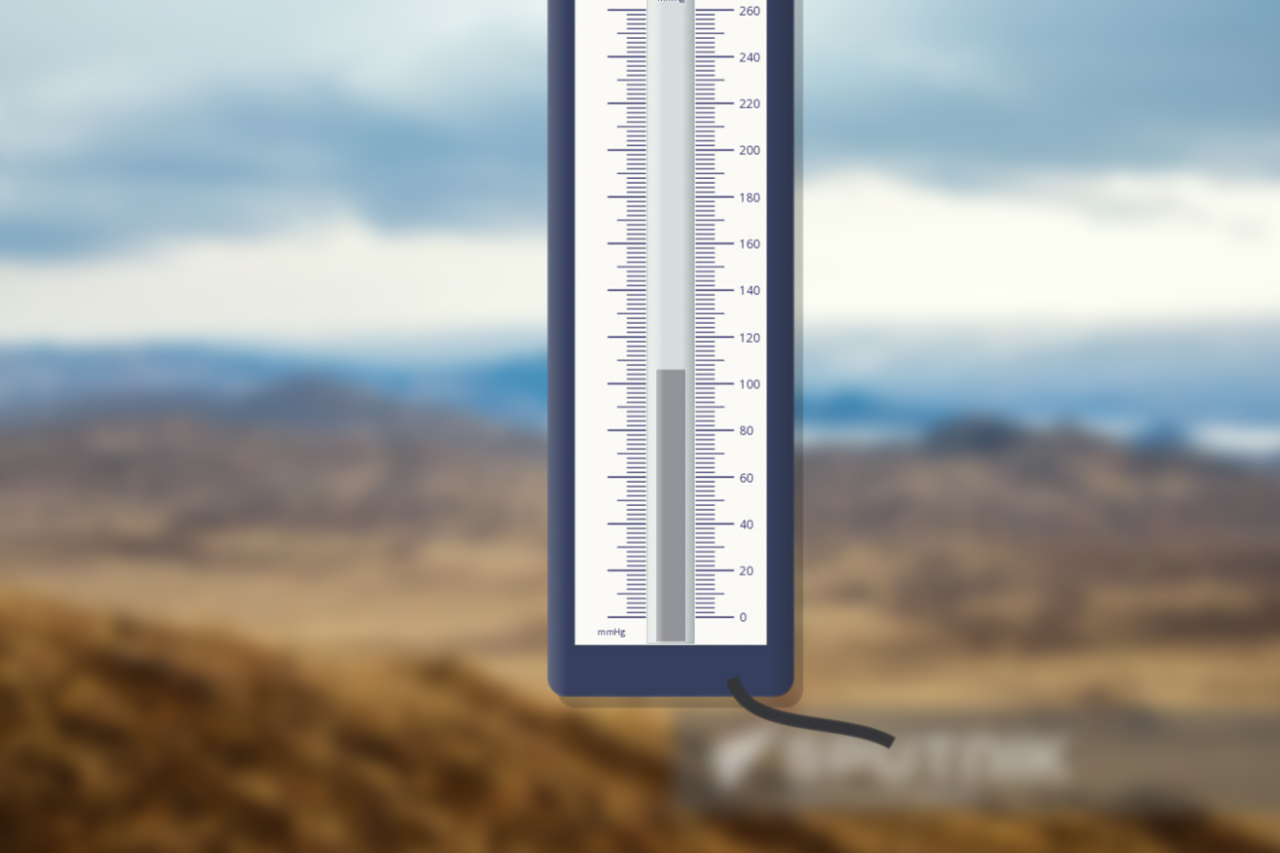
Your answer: 106 mmHg
